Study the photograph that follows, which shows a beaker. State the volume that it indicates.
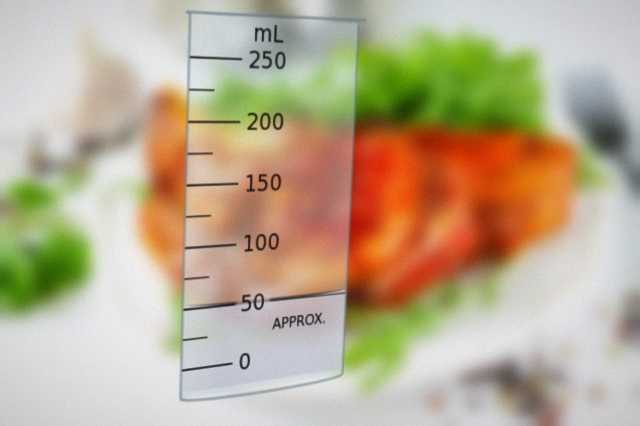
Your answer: 50 mL
